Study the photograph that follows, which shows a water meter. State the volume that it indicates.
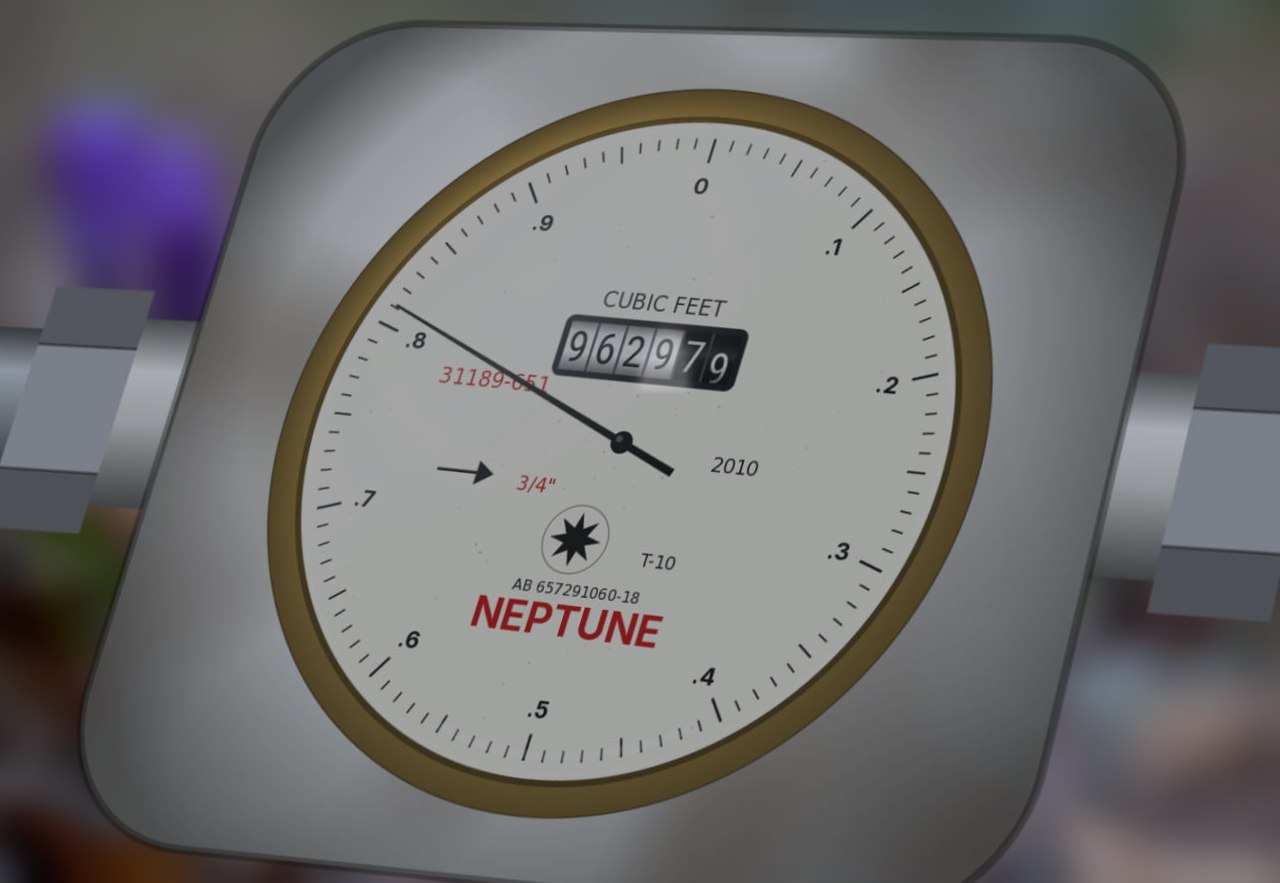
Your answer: 962978.81 ft³
